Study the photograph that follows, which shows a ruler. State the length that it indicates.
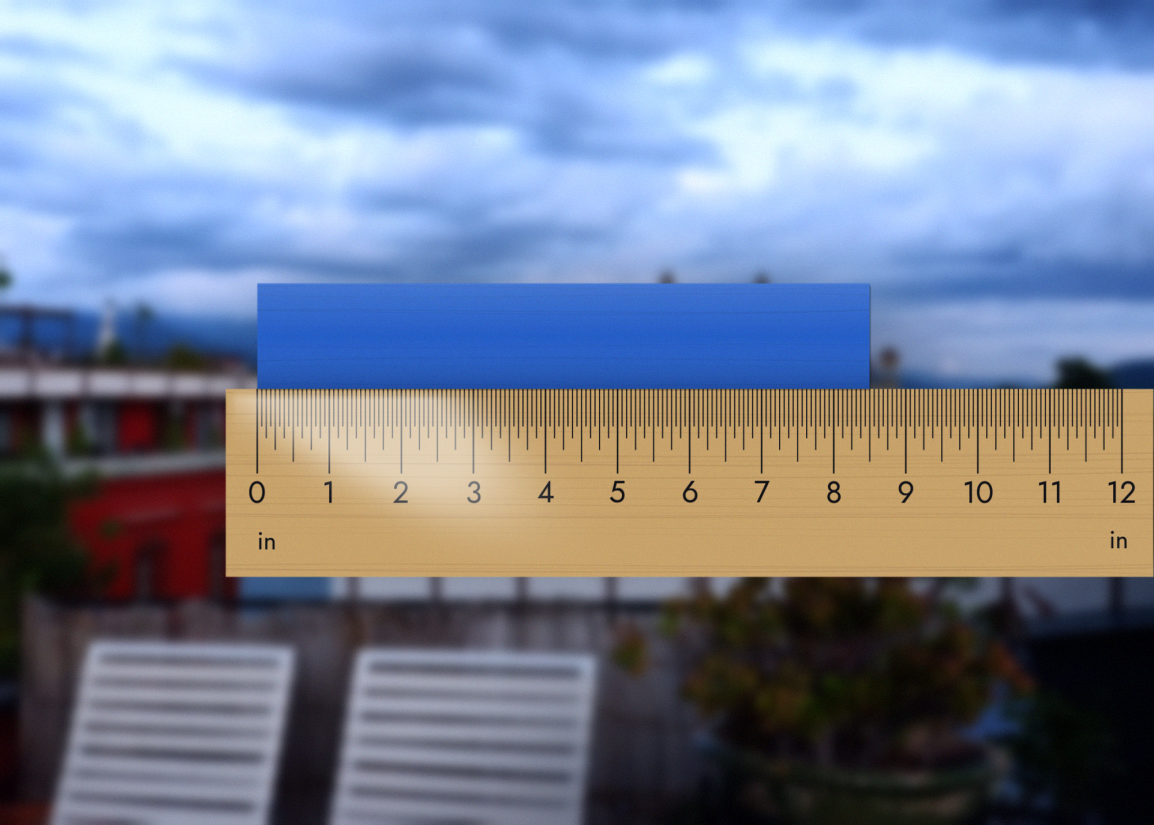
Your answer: 8.5 in
